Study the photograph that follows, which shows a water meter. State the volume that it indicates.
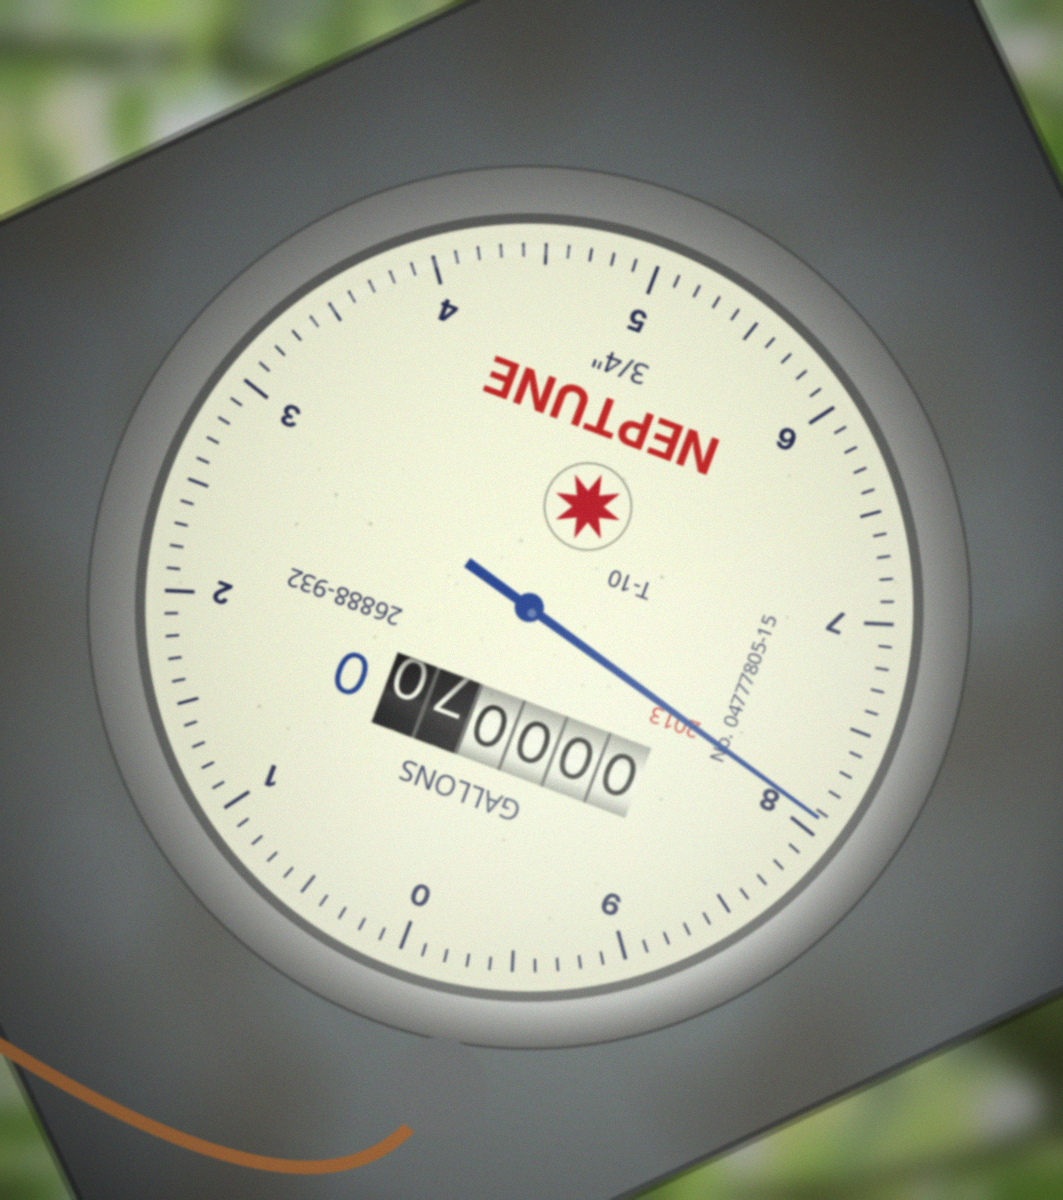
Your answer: 697.9 gal
